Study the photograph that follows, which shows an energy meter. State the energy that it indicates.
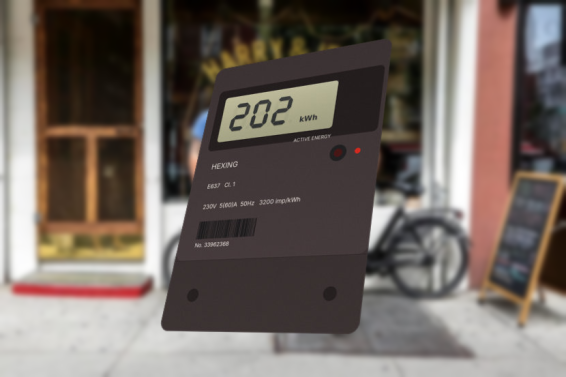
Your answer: 202 kWh
